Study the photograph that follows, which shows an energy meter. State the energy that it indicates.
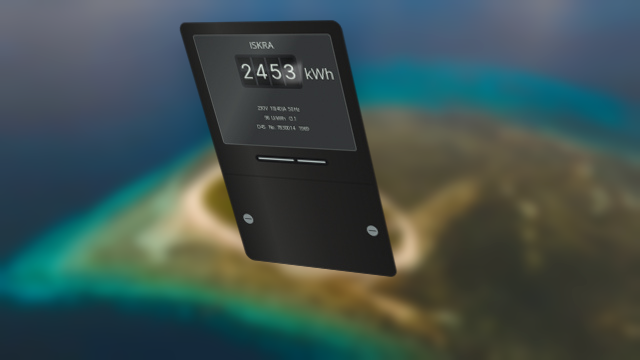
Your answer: 2453 kWh
